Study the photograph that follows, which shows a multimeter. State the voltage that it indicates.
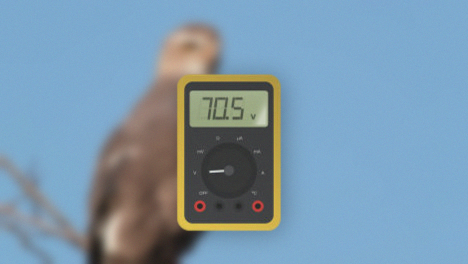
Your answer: 70.5 V
